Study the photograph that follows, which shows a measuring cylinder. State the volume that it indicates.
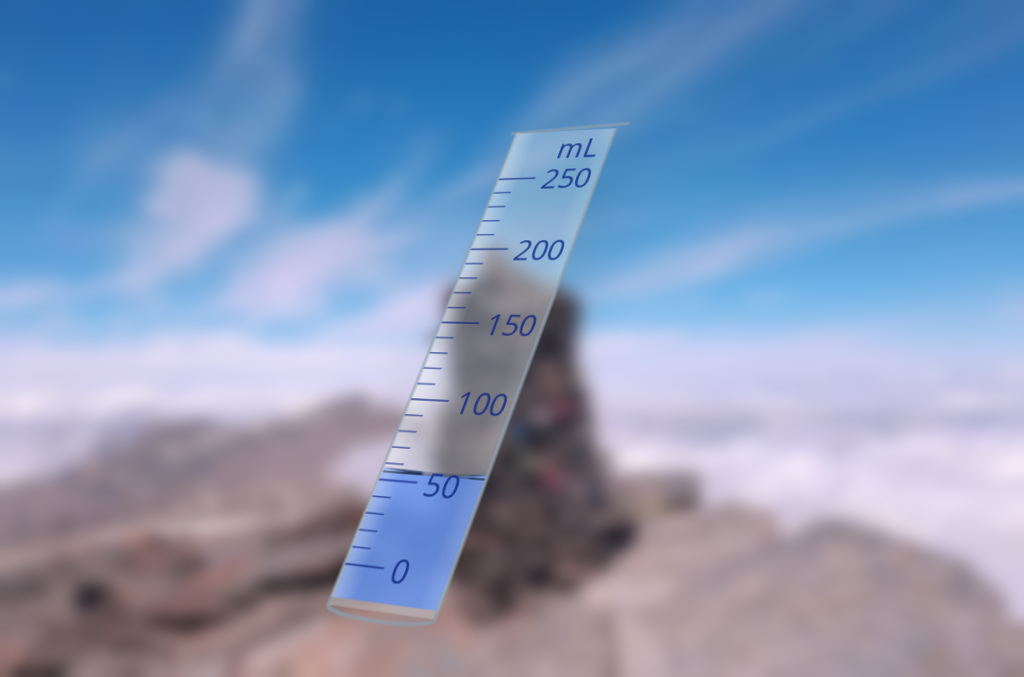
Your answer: 55 mL
